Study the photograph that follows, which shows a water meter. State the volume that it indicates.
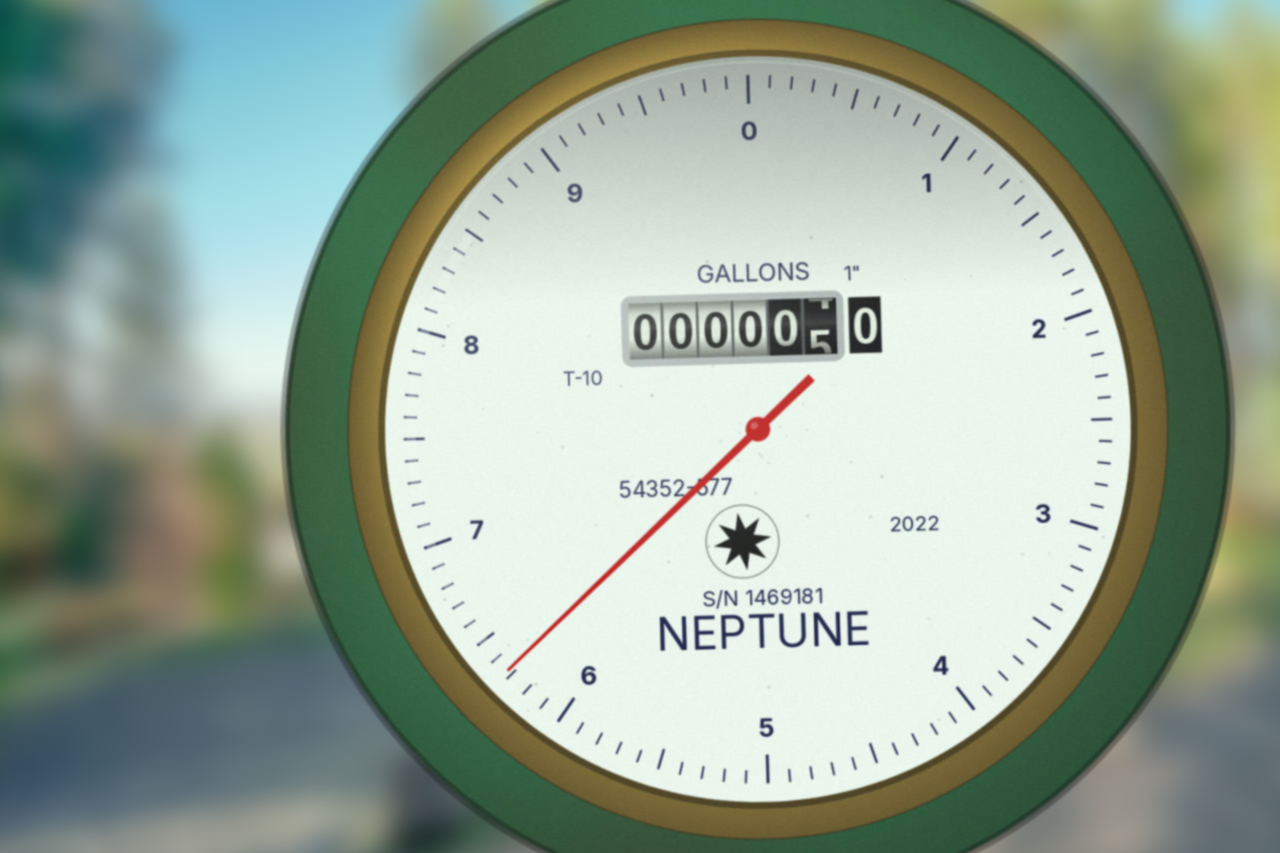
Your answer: 46.3 gal
